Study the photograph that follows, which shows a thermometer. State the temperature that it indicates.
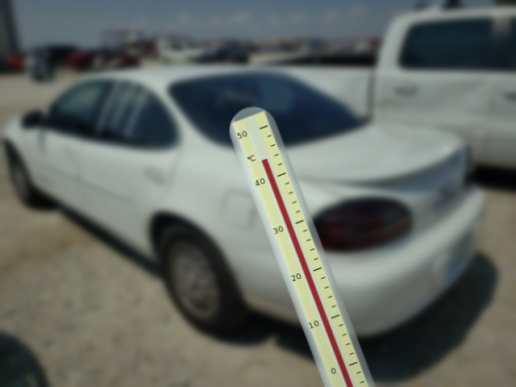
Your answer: 44 °C
